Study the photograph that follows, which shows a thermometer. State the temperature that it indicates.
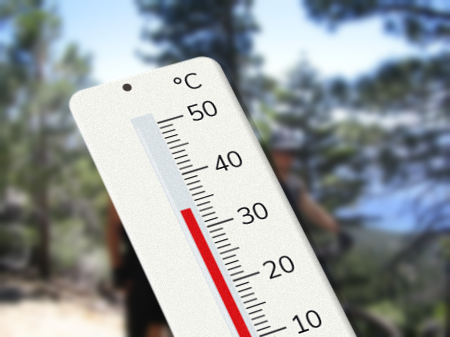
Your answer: 34 °C
